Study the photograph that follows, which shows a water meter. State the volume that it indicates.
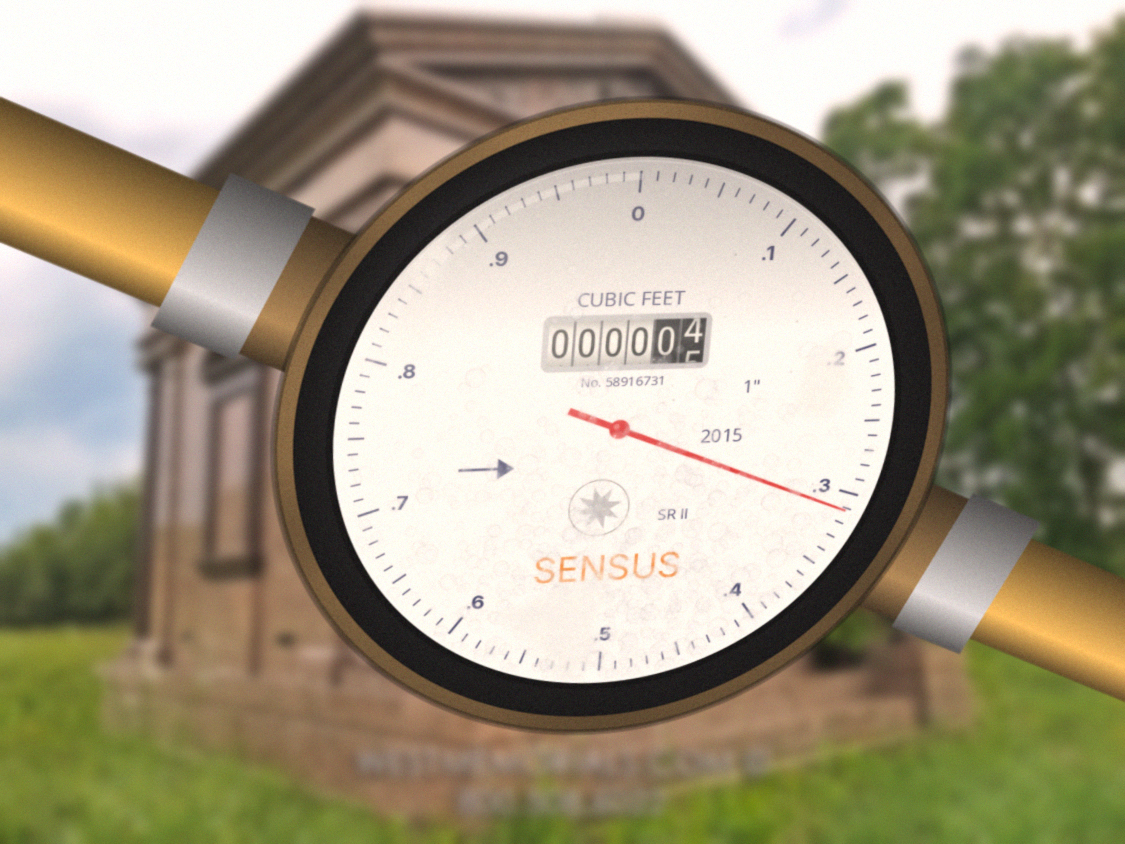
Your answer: 4.31 ft³
